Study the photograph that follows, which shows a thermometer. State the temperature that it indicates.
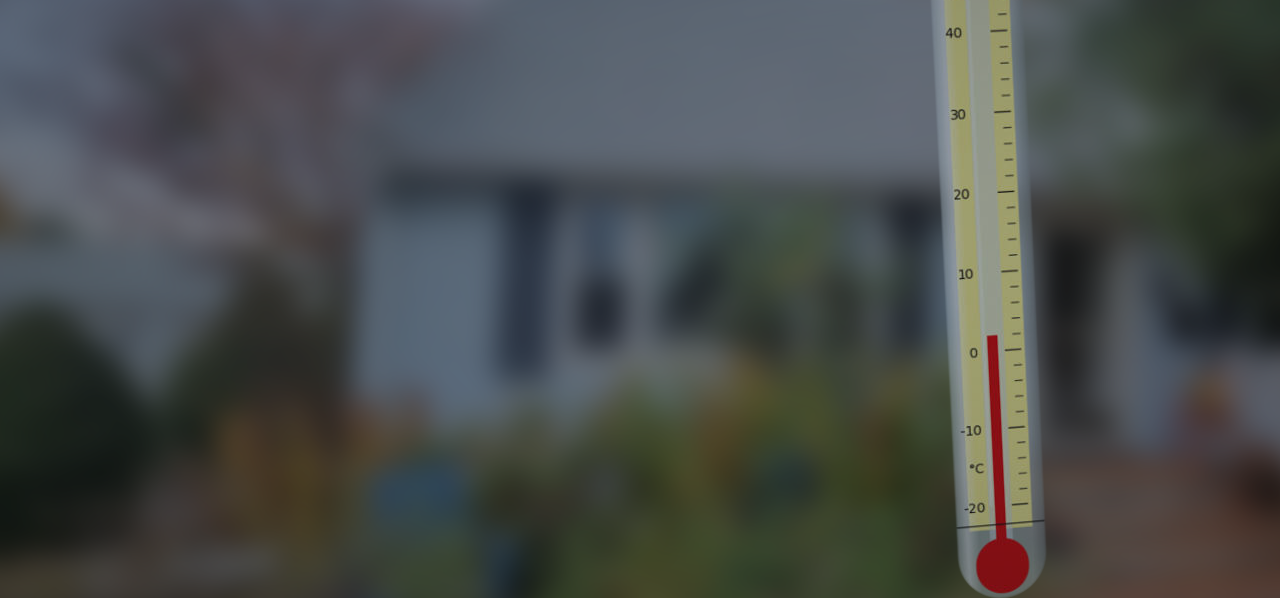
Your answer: 2 °C
